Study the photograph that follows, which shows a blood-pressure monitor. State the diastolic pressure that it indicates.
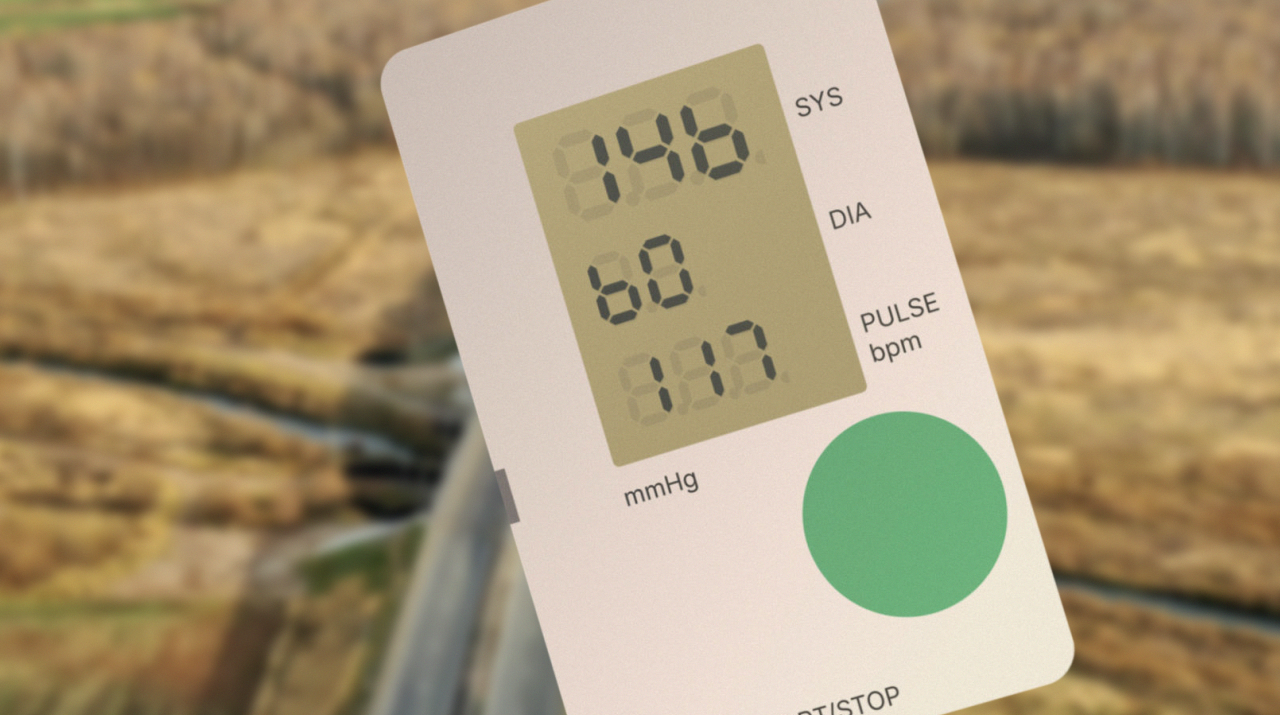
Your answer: 60 mmHg
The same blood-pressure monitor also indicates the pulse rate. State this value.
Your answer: 117 bpm
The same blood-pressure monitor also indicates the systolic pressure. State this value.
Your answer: 146 mmHg
